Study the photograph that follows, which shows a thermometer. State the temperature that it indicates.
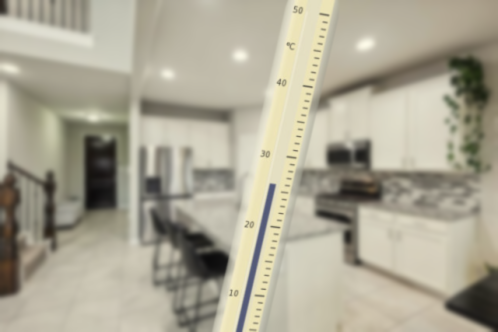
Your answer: 26 °C
